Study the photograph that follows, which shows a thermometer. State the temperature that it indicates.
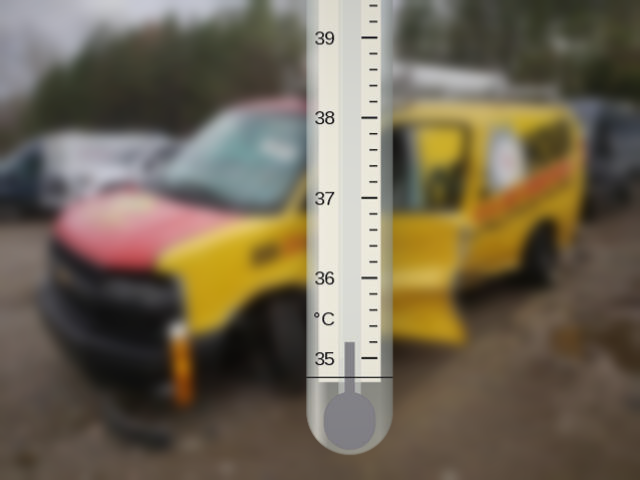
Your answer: 35.2 °C
